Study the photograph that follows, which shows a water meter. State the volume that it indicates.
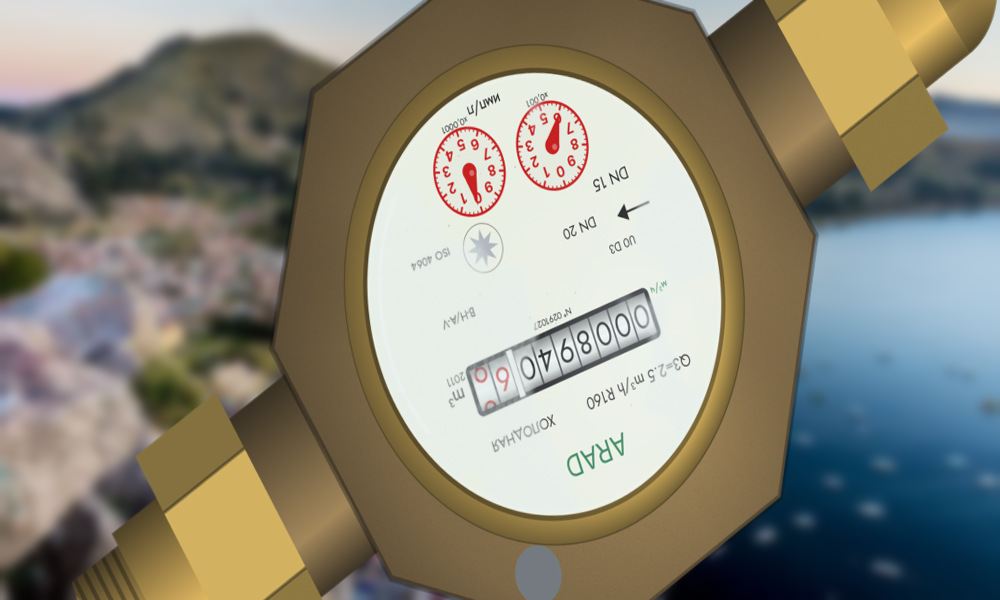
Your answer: 8940.6860 m³
